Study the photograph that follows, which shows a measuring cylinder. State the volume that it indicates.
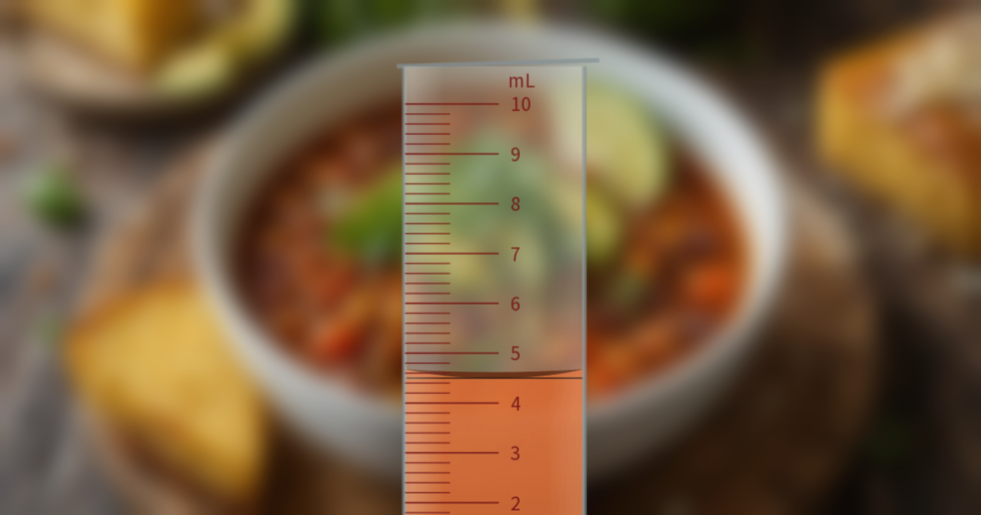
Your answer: 4.5 mL
